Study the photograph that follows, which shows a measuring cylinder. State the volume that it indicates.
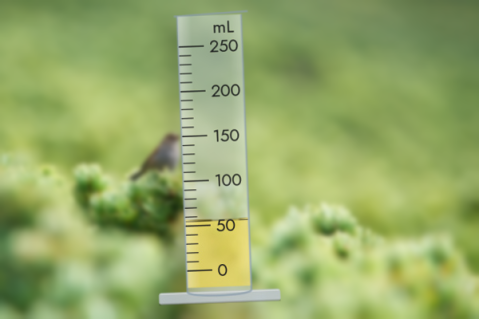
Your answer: 55 mL
